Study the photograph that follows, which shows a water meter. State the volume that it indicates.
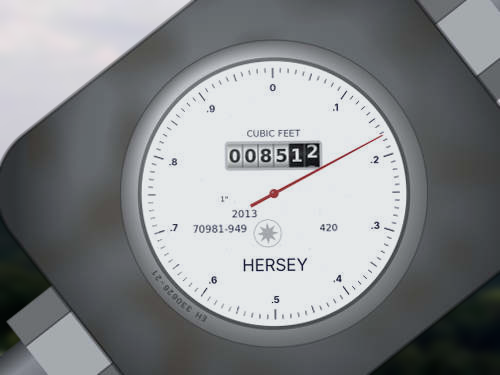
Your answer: 8512.17 ft³
